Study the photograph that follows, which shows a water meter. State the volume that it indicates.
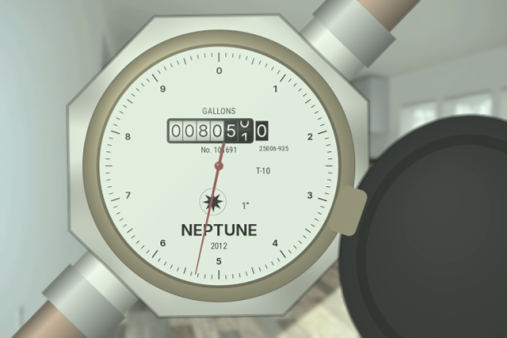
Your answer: 80505.3 gal
